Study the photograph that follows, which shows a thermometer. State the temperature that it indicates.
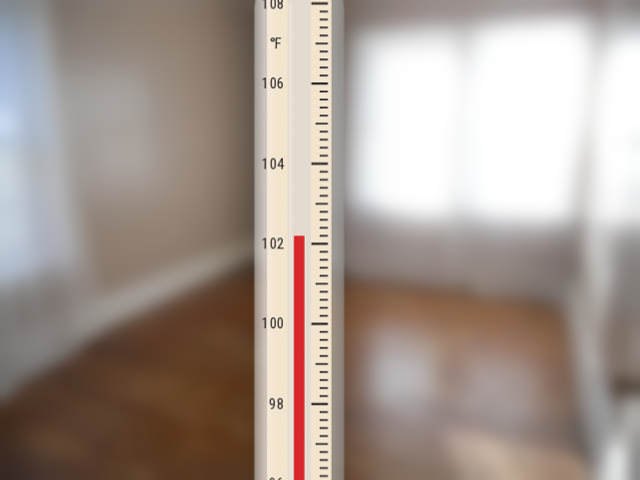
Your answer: 102.2 °F
